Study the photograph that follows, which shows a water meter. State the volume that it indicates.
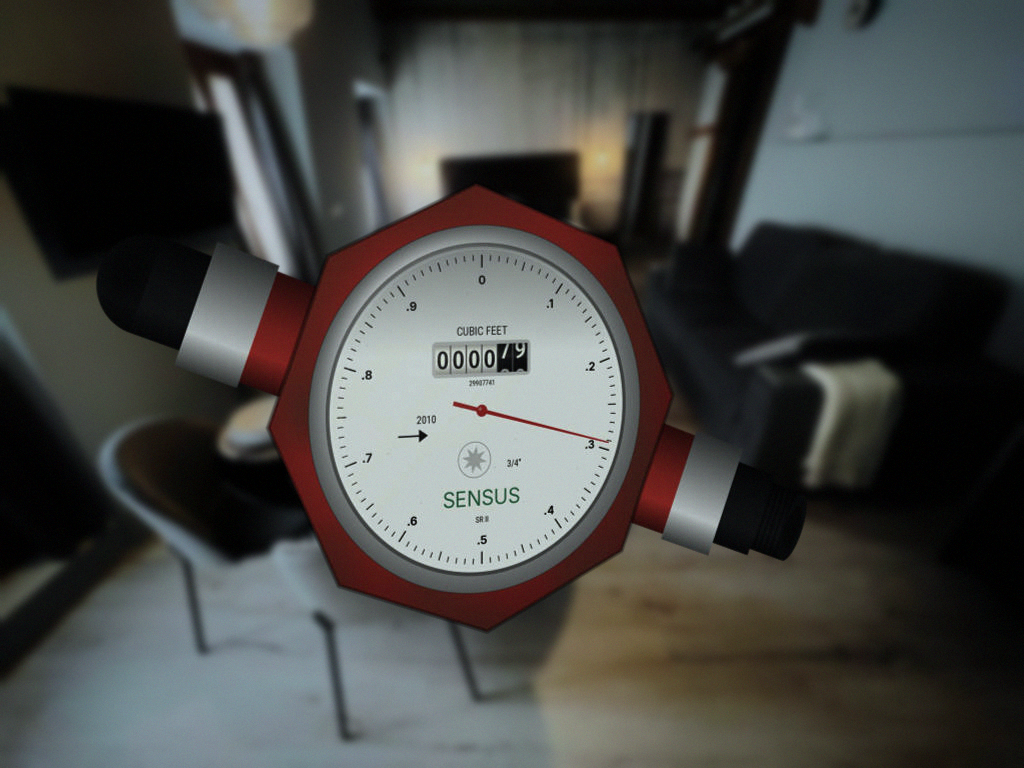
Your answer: 79.29 ft³
